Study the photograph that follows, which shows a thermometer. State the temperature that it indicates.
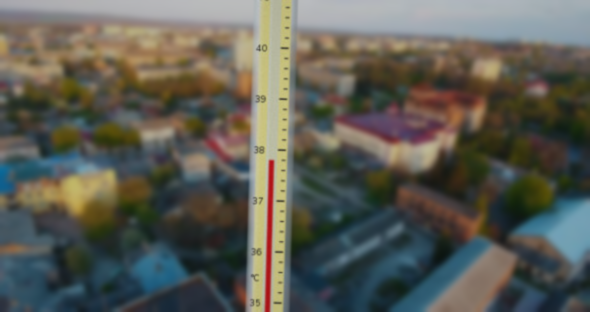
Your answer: 37.8 °C
